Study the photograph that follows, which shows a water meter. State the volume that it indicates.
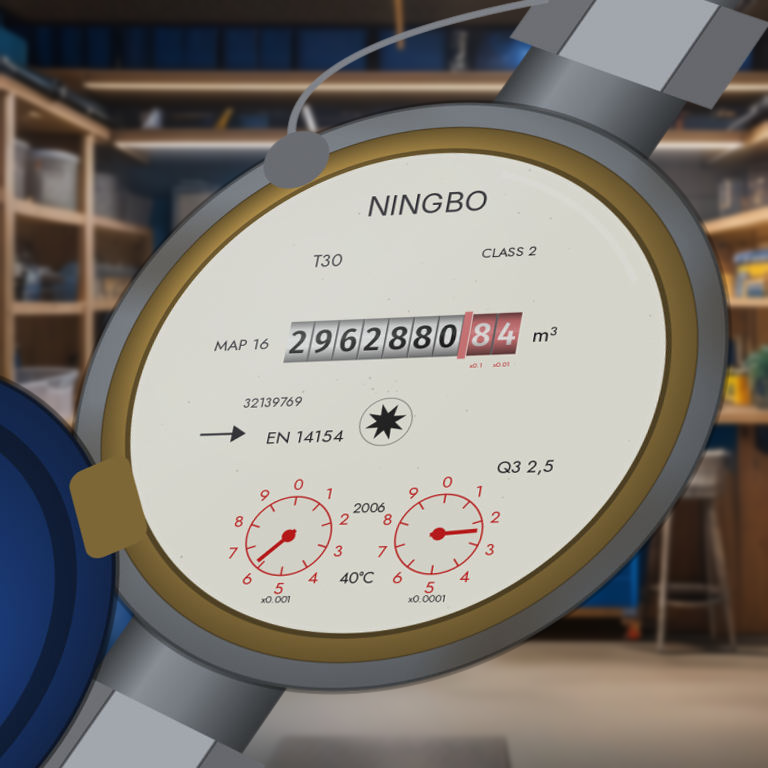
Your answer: 2962880.8462 m³
